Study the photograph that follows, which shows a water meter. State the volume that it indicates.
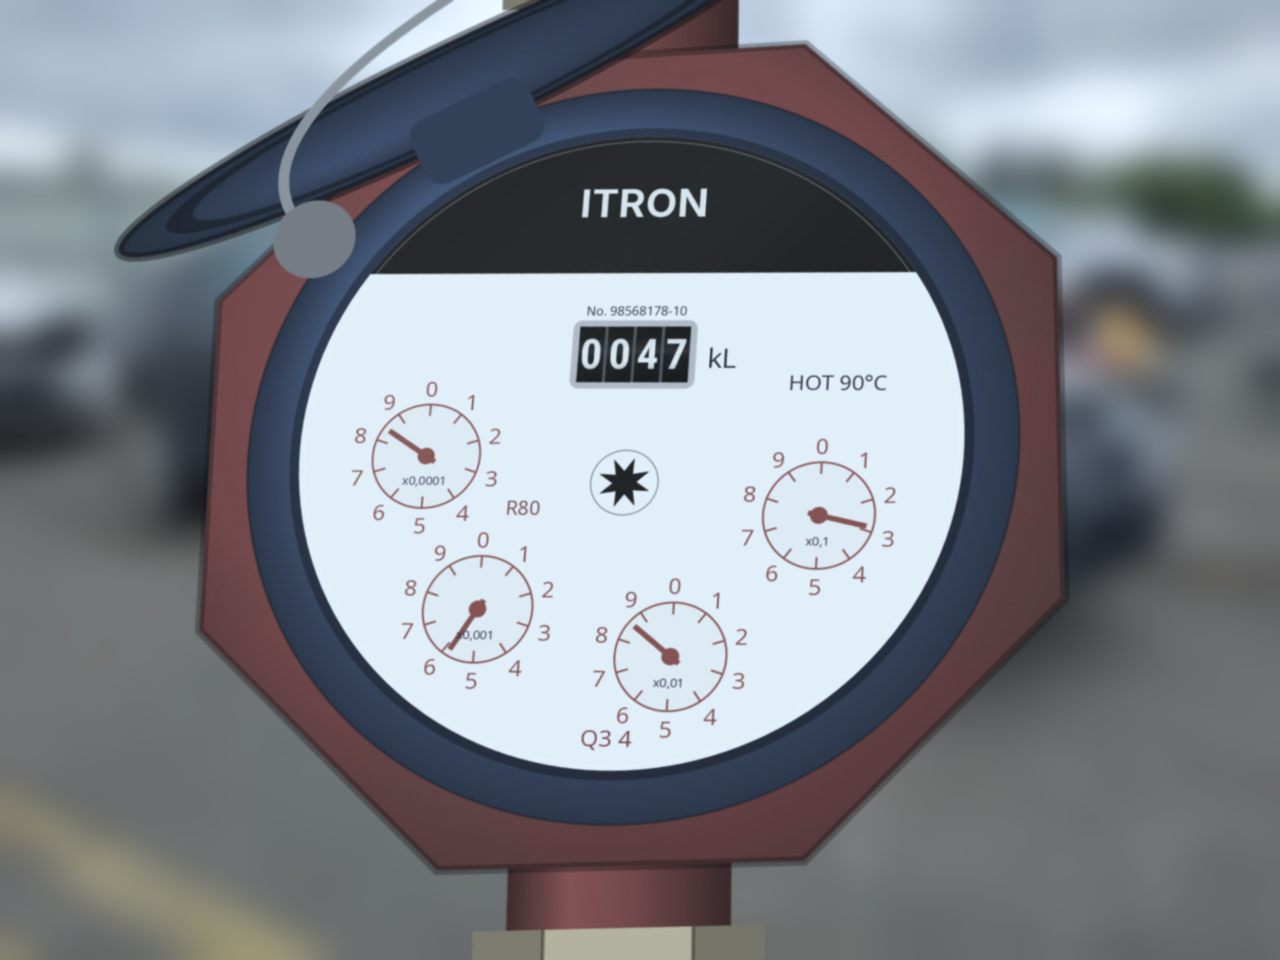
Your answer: 47.2858 kL
